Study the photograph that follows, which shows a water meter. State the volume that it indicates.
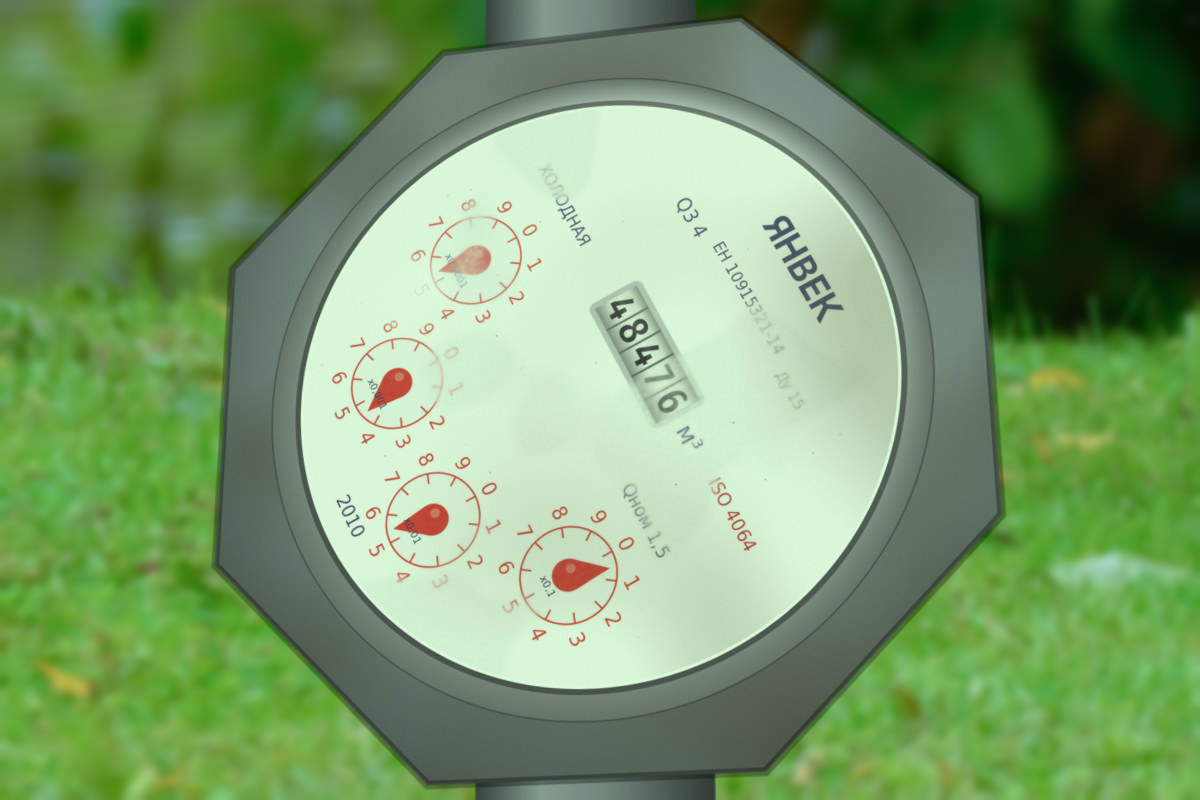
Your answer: 48476.0545 m³
